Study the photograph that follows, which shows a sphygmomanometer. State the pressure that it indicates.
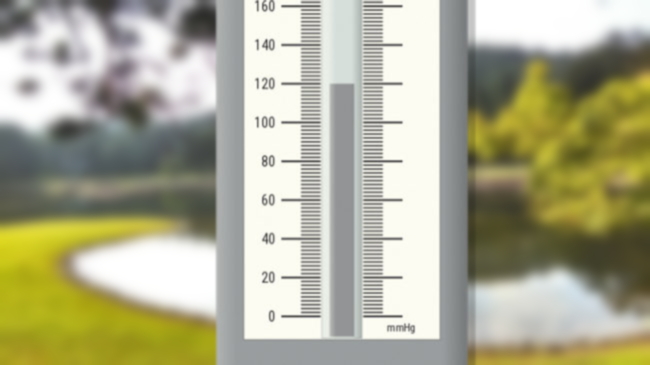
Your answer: 120 mmHg
